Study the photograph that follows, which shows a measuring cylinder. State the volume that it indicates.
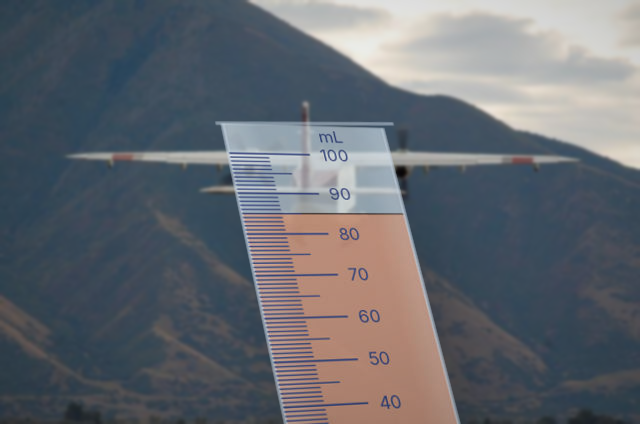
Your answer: 85 mL
